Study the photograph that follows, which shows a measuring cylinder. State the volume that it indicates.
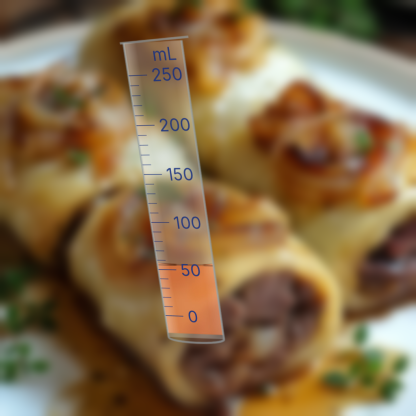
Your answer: 55 mL
